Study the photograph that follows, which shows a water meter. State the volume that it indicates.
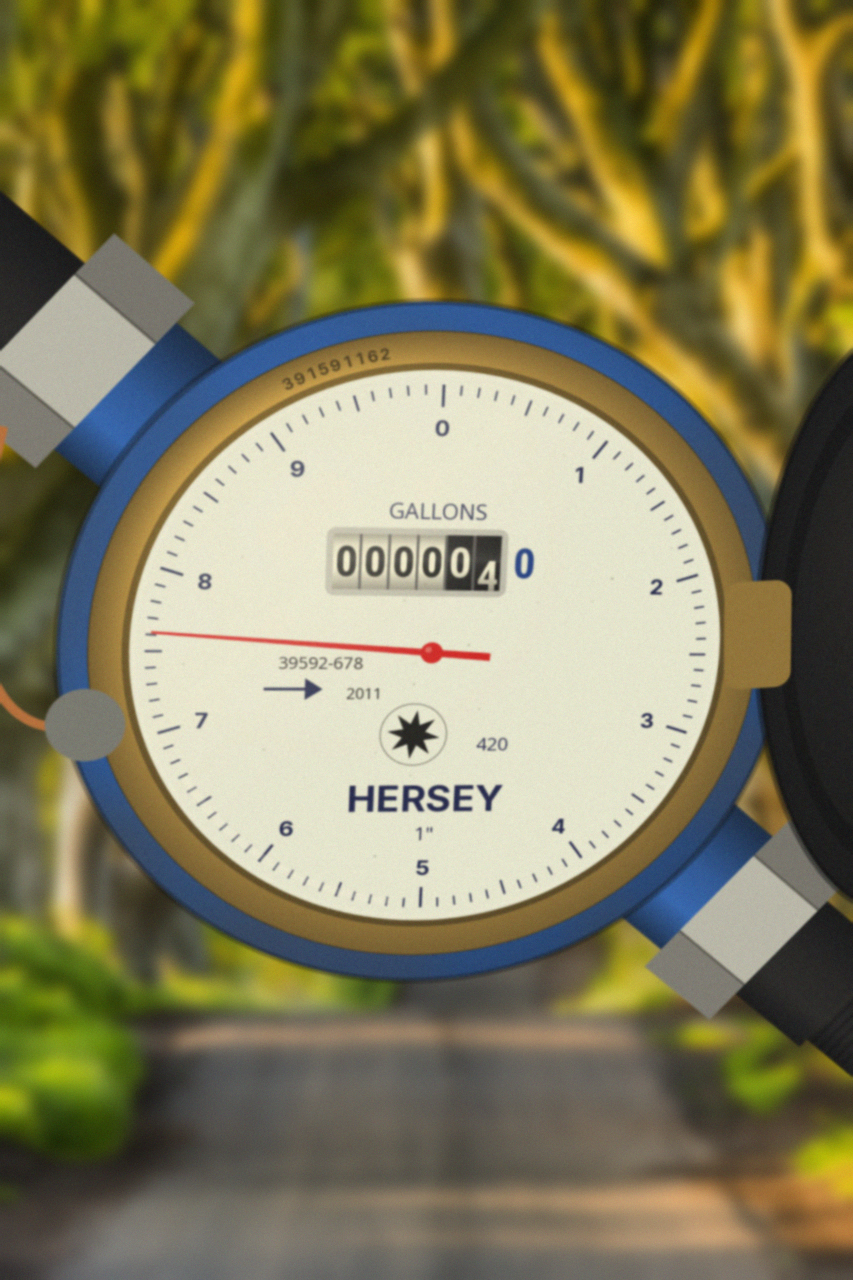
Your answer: 37.6 gal
